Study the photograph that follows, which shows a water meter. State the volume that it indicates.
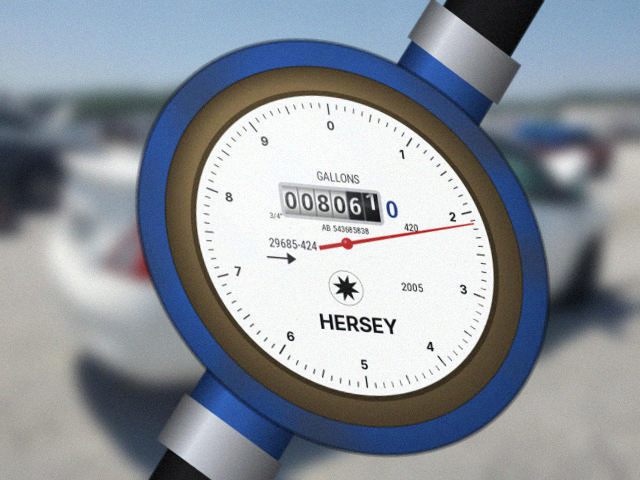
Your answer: 80612.1 gal
